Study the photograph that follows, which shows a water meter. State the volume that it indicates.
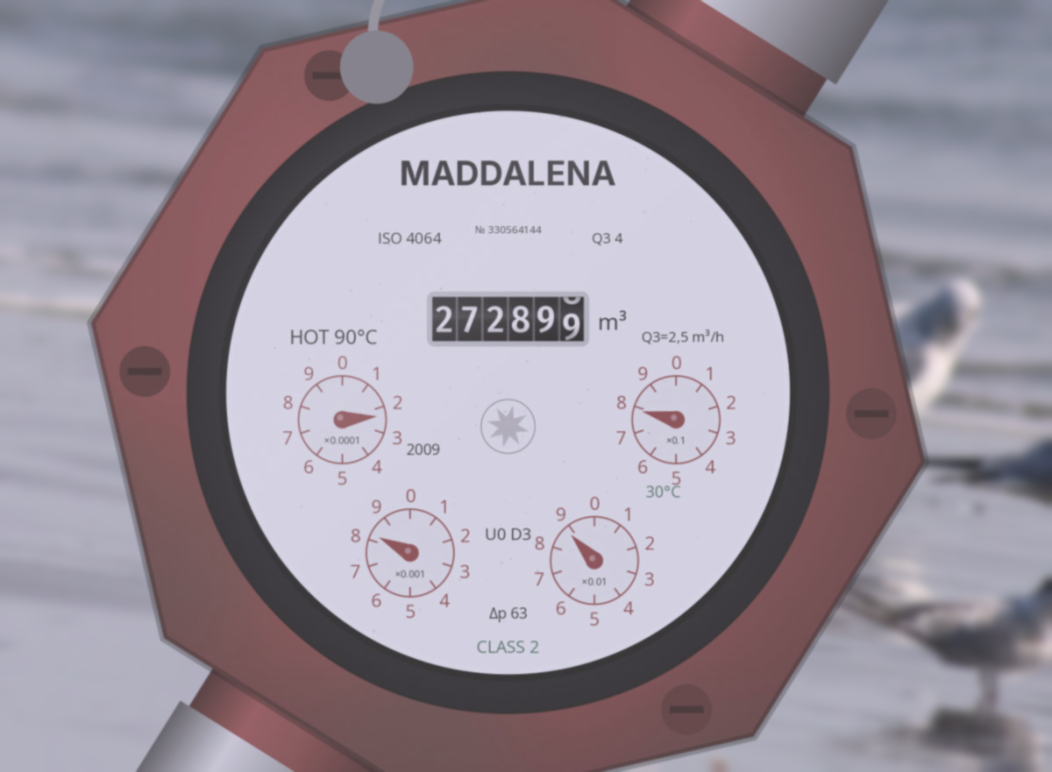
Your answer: 272898.7882 m³
